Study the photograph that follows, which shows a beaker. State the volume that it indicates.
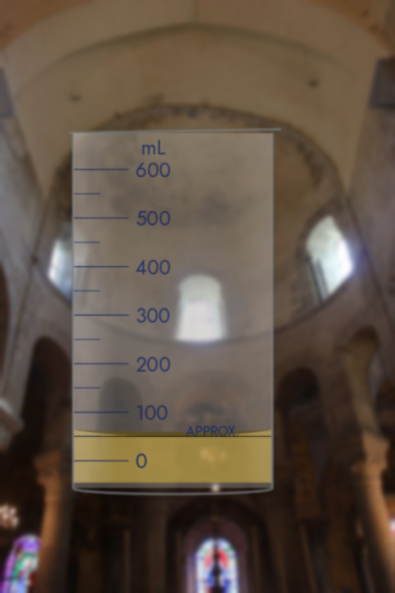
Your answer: 50 mL
